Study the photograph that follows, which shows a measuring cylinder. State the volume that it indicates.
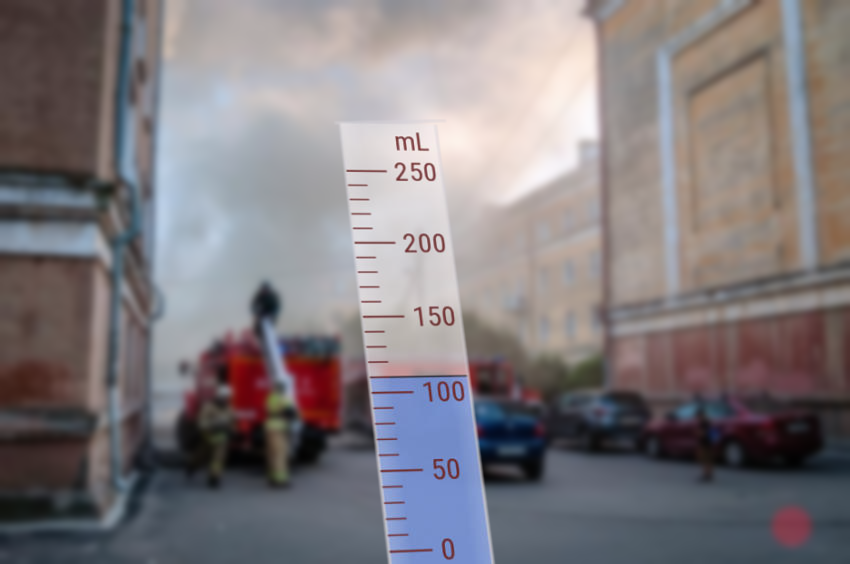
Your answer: 110 mL
